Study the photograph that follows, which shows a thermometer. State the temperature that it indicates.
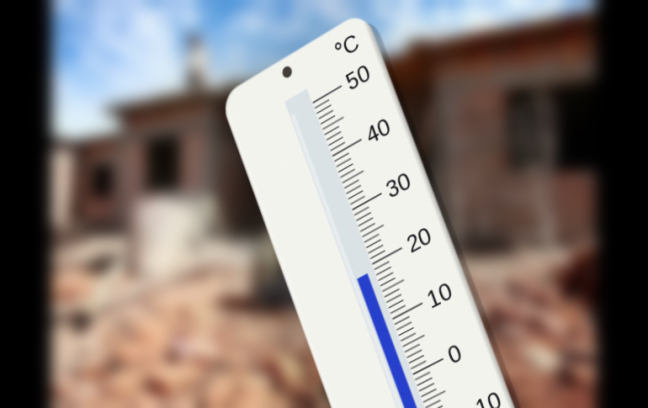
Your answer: 19 °C
